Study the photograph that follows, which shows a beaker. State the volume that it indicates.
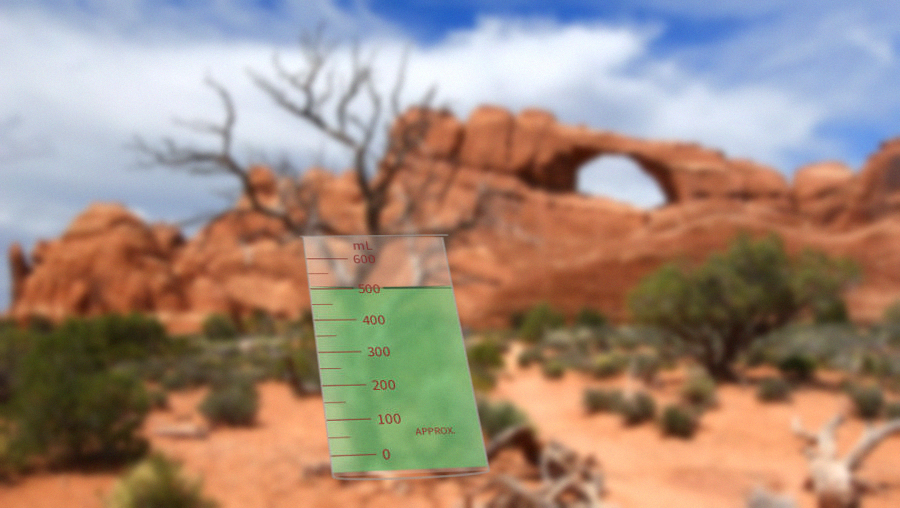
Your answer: 500 mL
